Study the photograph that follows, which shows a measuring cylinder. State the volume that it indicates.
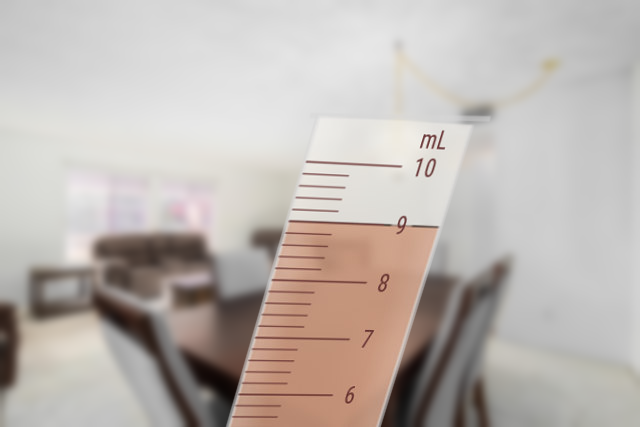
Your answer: 9 mL
